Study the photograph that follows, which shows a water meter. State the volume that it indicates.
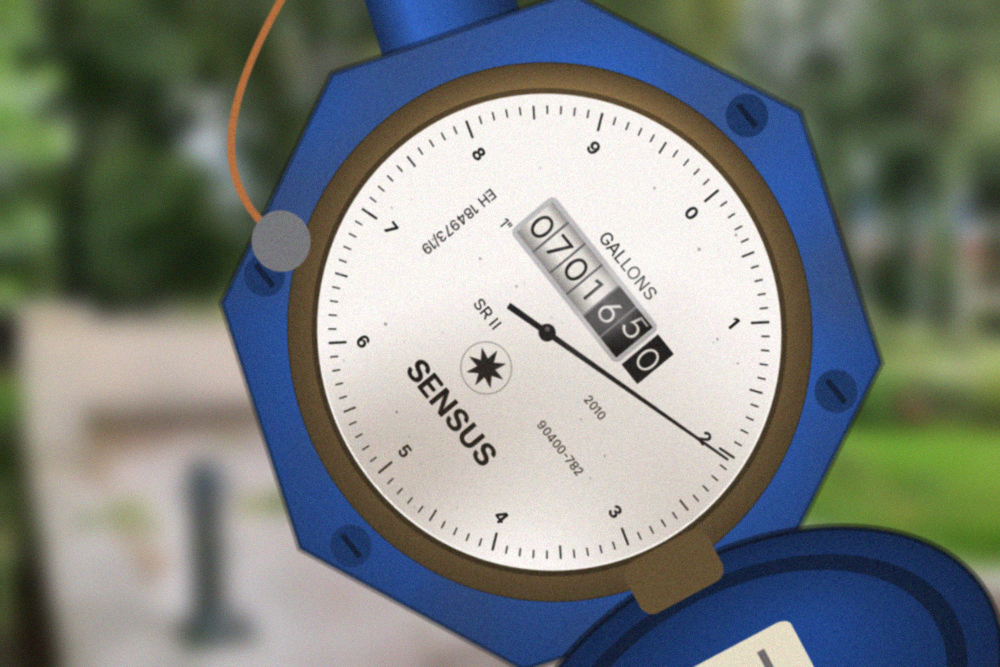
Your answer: 701652.0 gal
